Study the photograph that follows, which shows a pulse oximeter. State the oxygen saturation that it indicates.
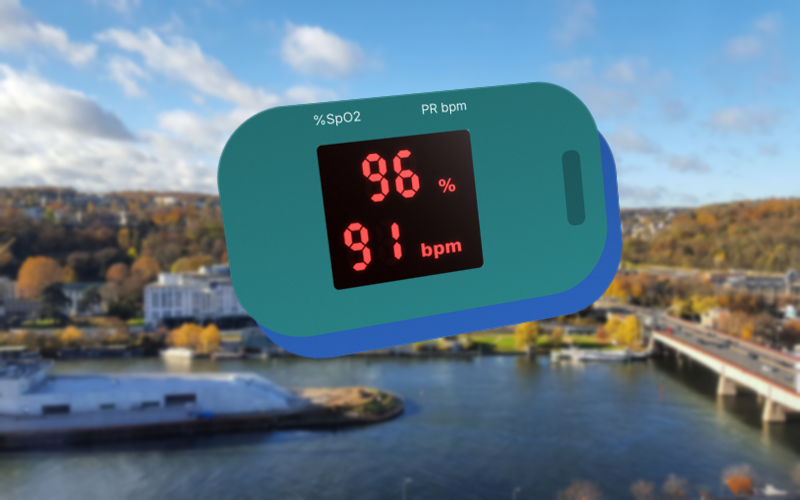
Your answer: 96 %
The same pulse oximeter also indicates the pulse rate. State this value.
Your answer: 91 bpm
